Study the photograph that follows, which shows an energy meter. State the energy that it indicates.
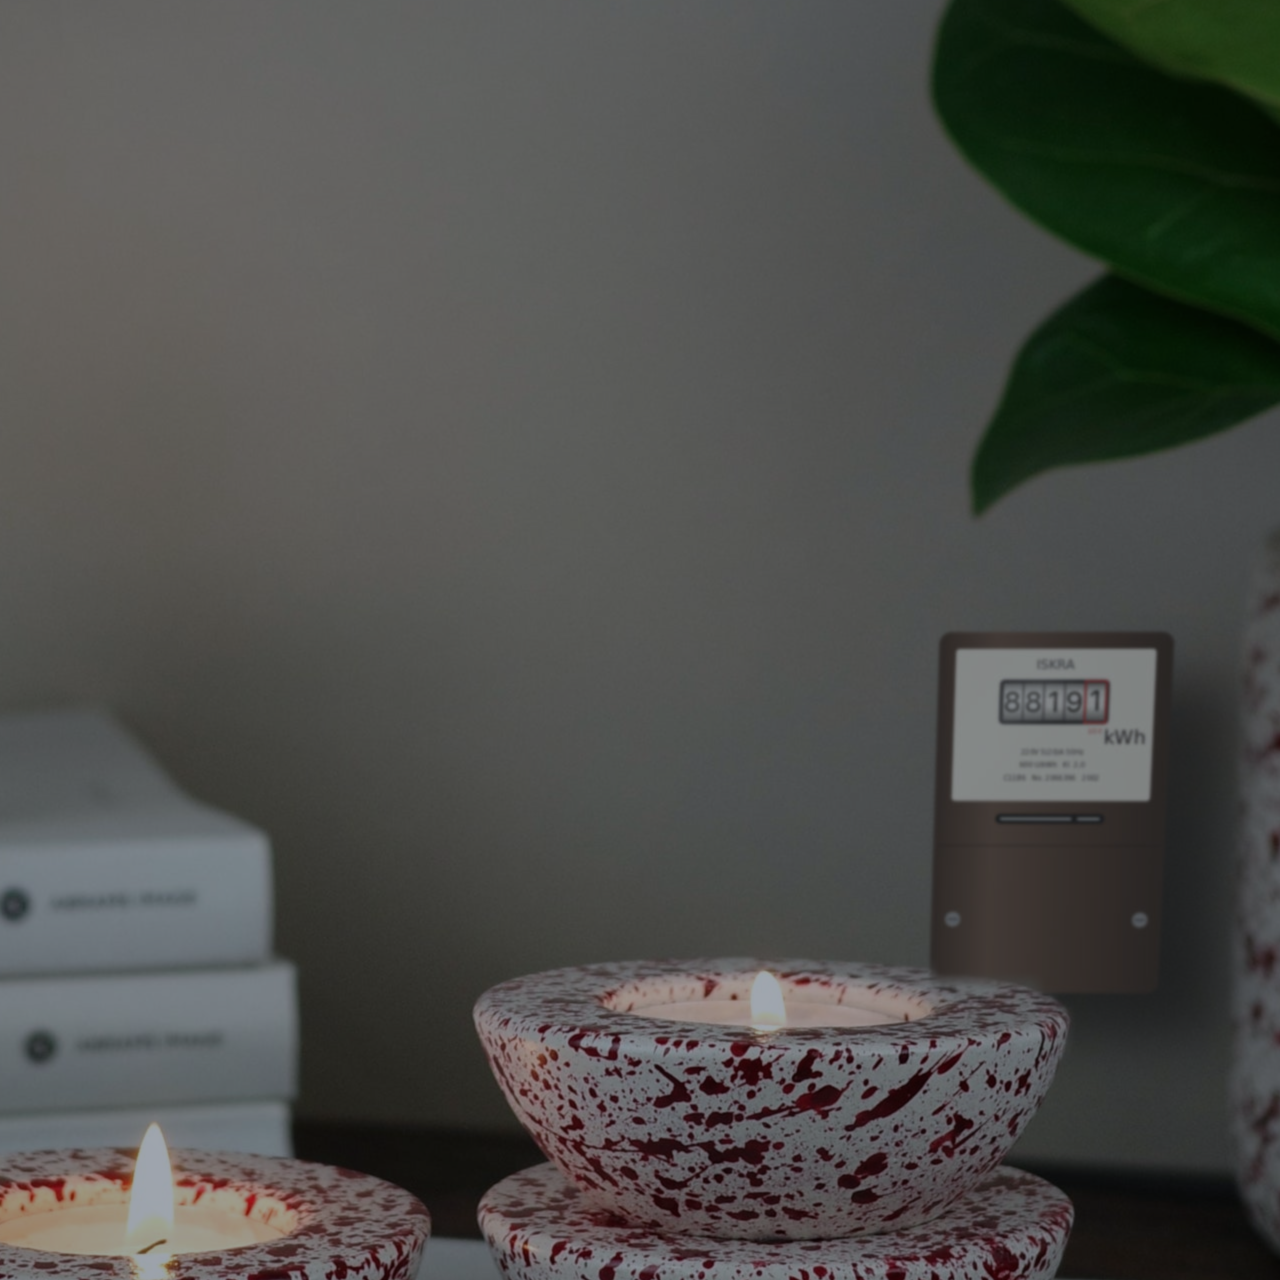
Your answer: 8819.1 kWh
